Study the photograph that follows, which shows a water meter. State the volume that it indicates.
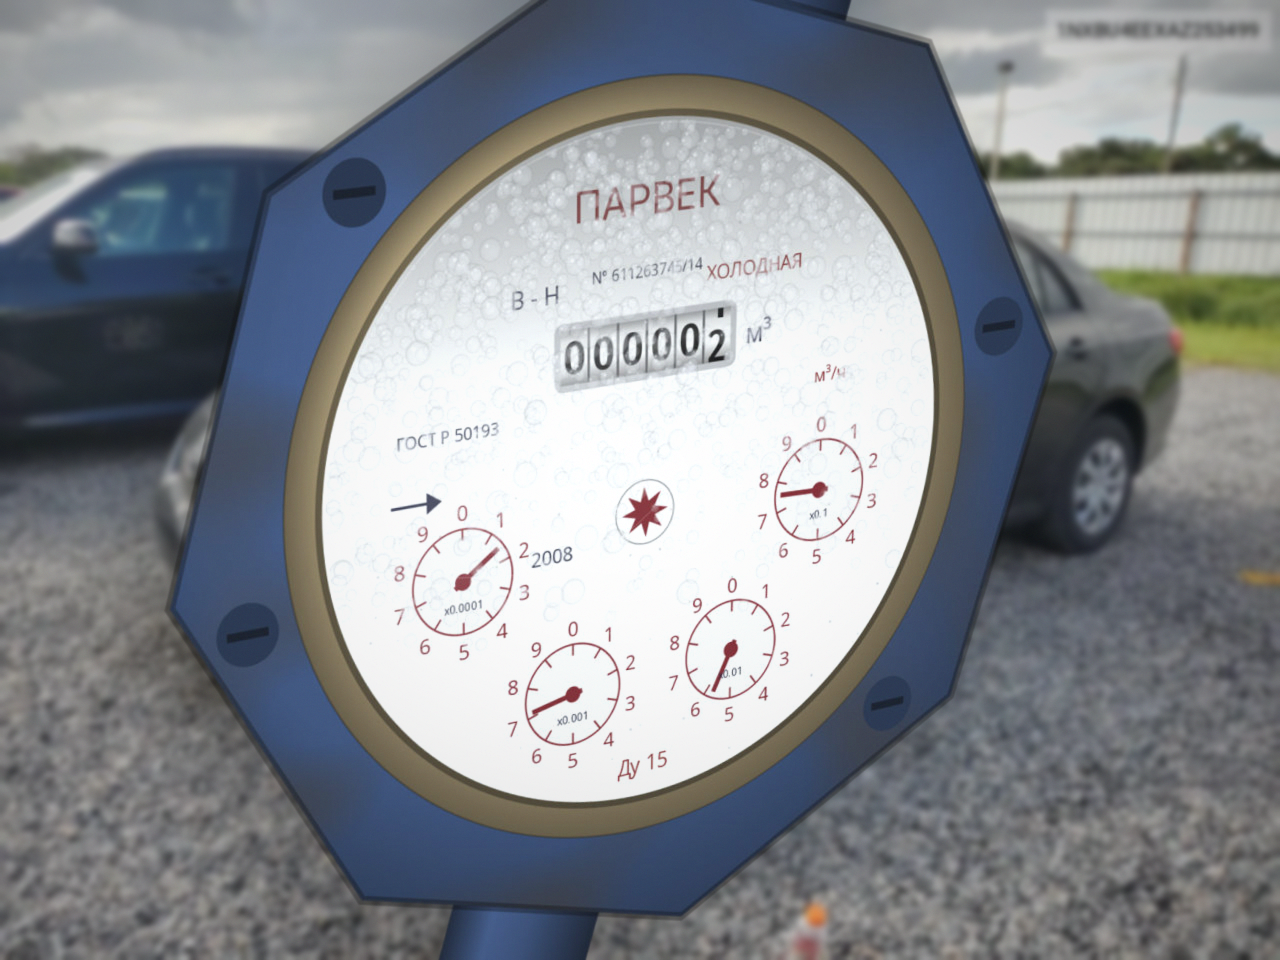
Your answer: 1.7571 m³
